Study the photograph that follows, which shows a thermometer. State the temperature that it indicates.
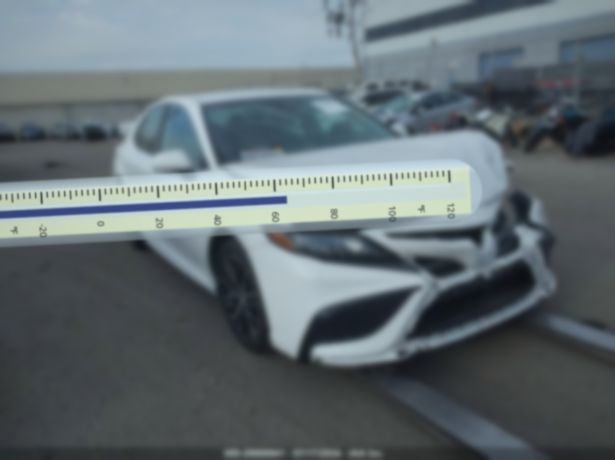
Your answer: 64 °F
